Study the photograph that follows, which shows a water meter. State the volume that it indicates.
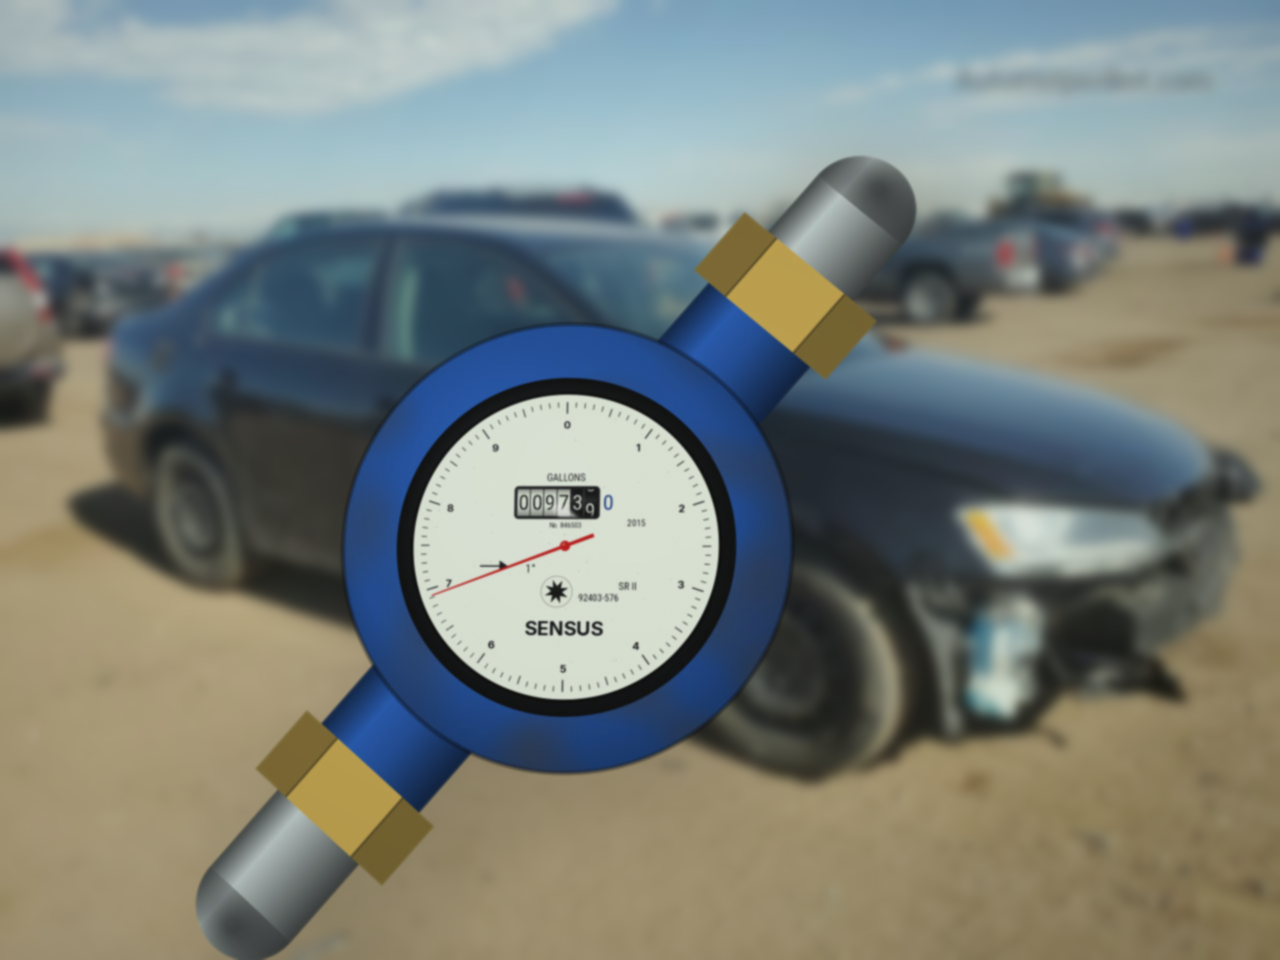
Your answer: 97386.9 gal
